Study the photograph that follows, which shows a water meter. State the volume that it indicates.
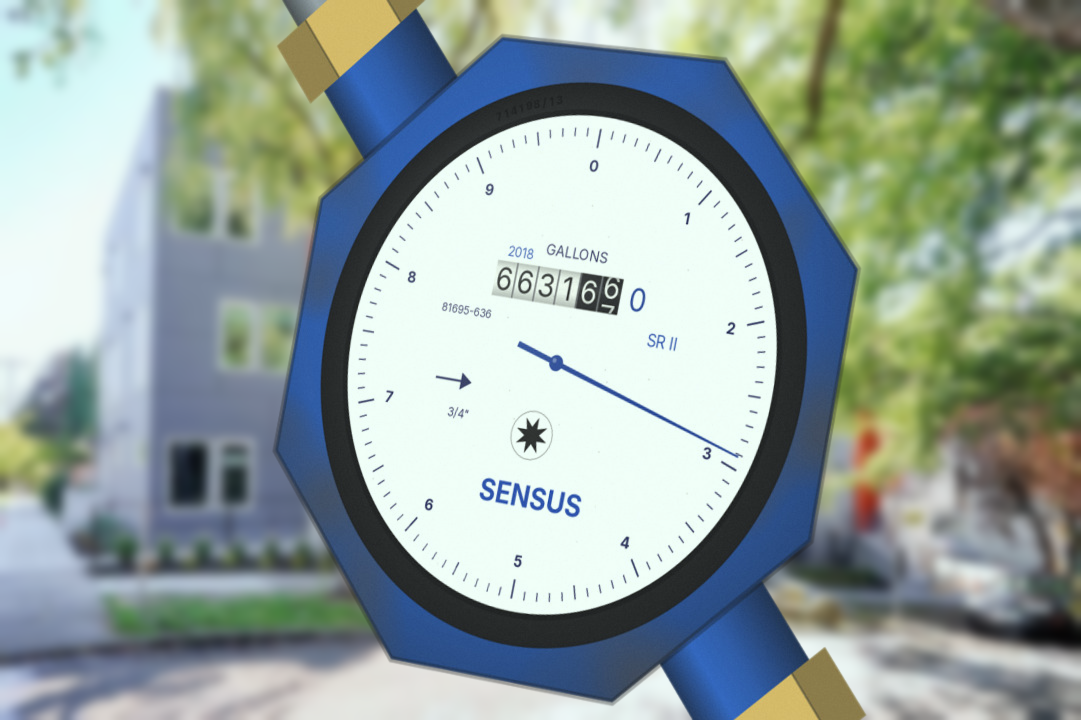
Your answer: 6631662.9 gal
